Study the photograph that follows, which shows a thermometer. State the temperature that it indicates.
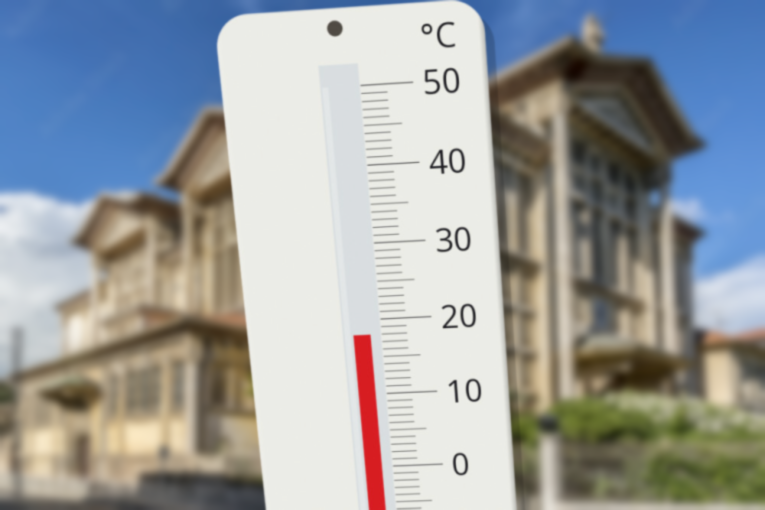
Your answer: 18 °C
